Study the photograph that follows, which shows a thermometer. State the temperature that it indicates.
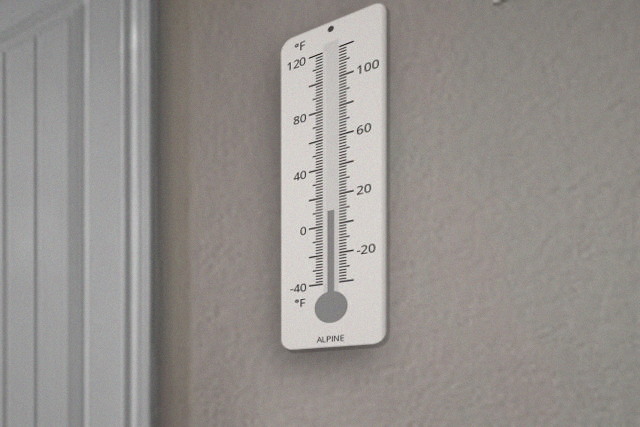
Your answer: 10 °F
